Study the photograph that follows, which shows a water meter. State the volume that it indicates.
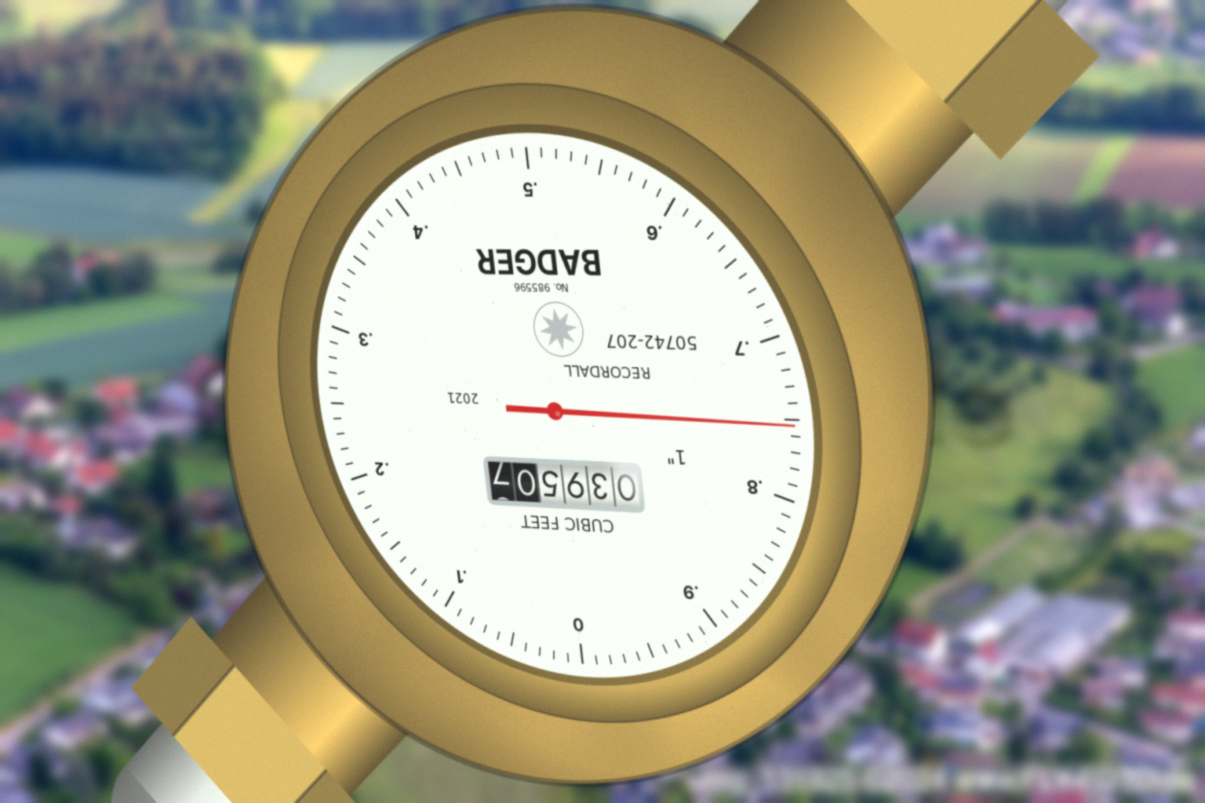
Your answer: 39506.75 ft³
